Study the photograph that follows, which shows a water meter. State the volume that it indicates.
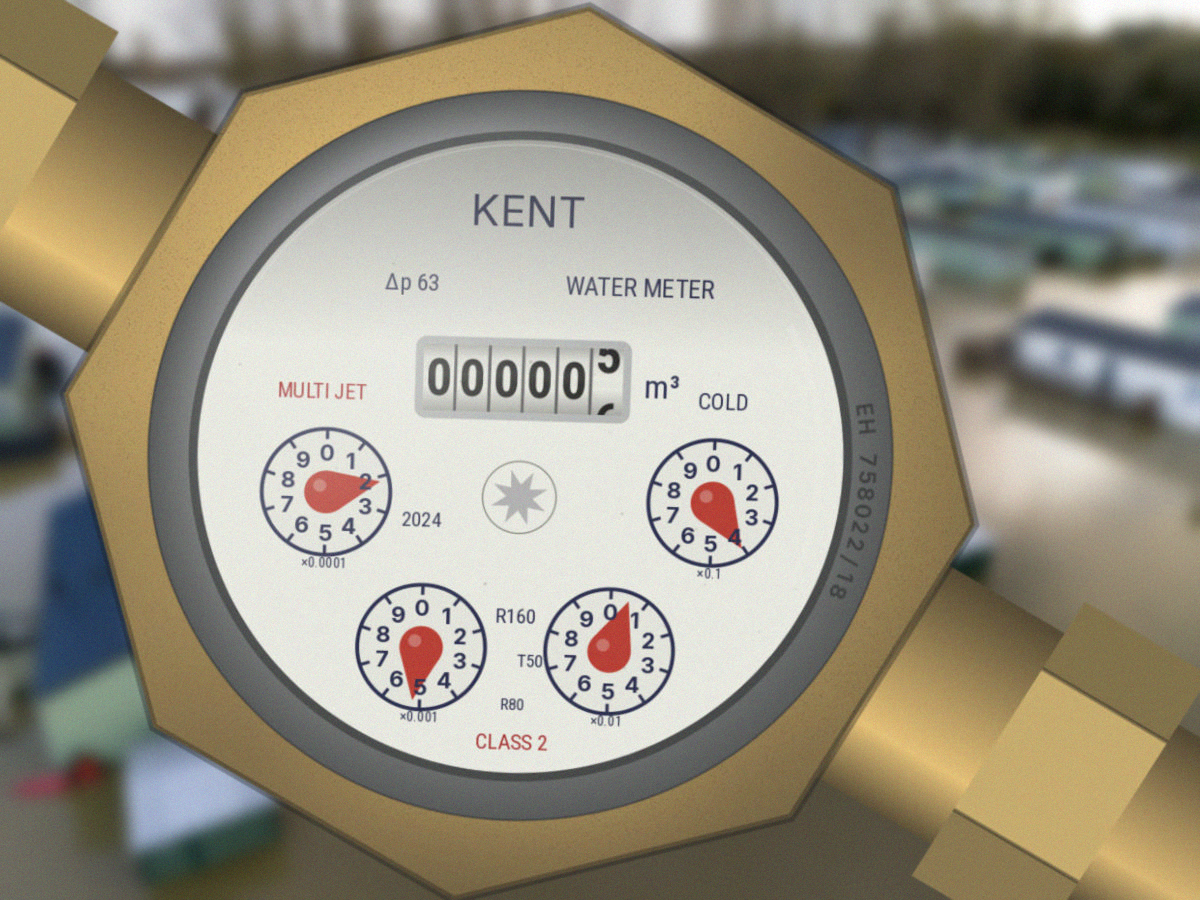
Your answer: 5.4052 m³
